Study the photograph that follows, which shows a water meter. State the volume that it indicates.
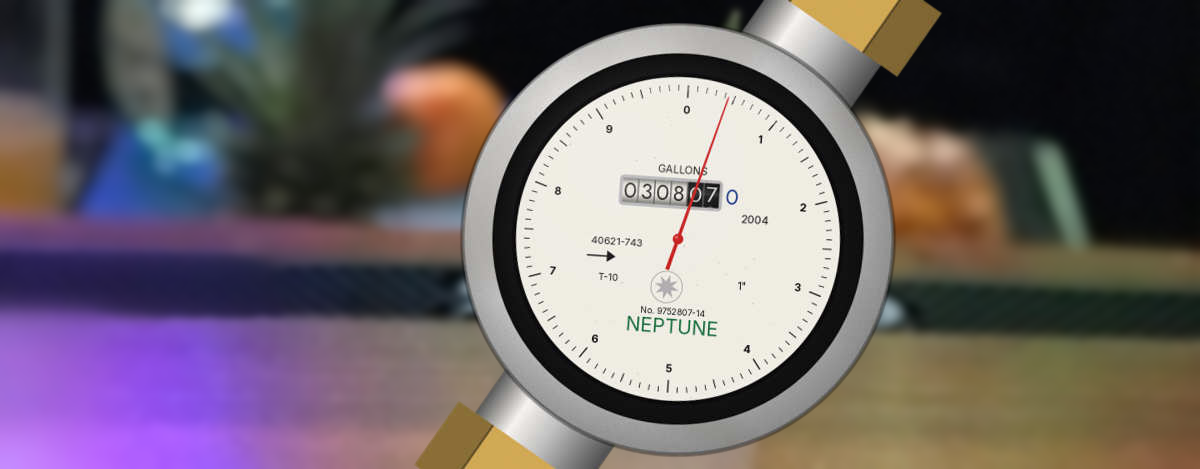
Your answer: 308070.4 gal
